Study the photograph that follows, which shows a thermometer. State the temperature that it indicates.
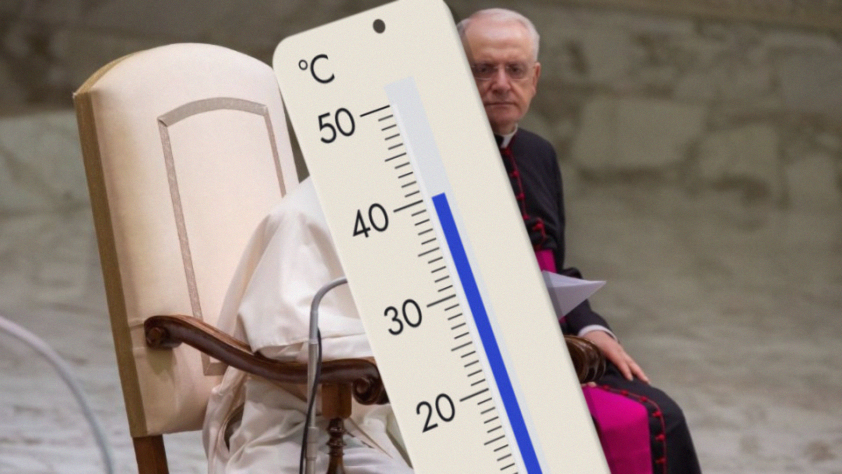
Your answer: 40 °C
